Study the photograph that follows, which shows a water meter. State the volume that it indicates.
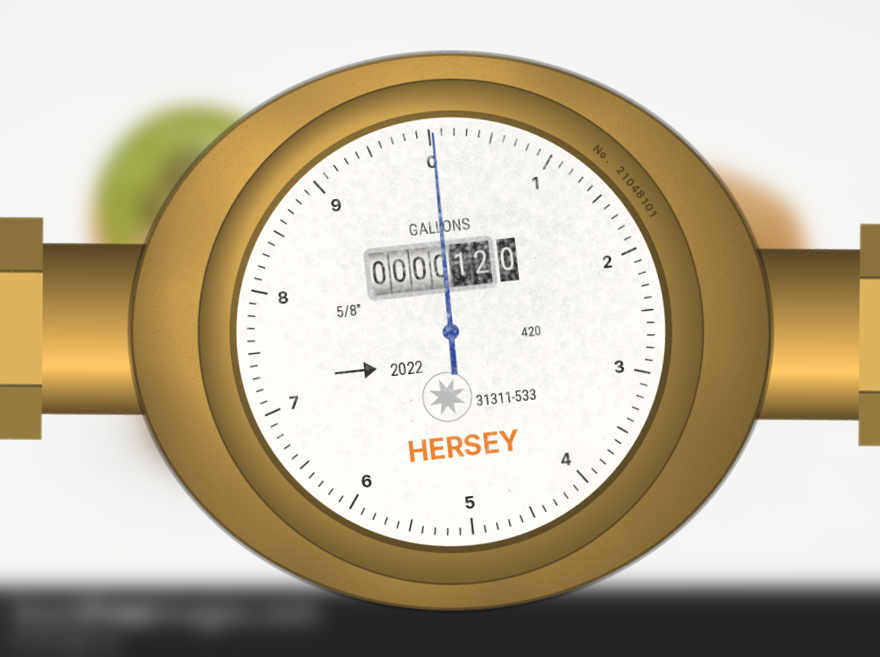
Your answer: 120.0 gal
